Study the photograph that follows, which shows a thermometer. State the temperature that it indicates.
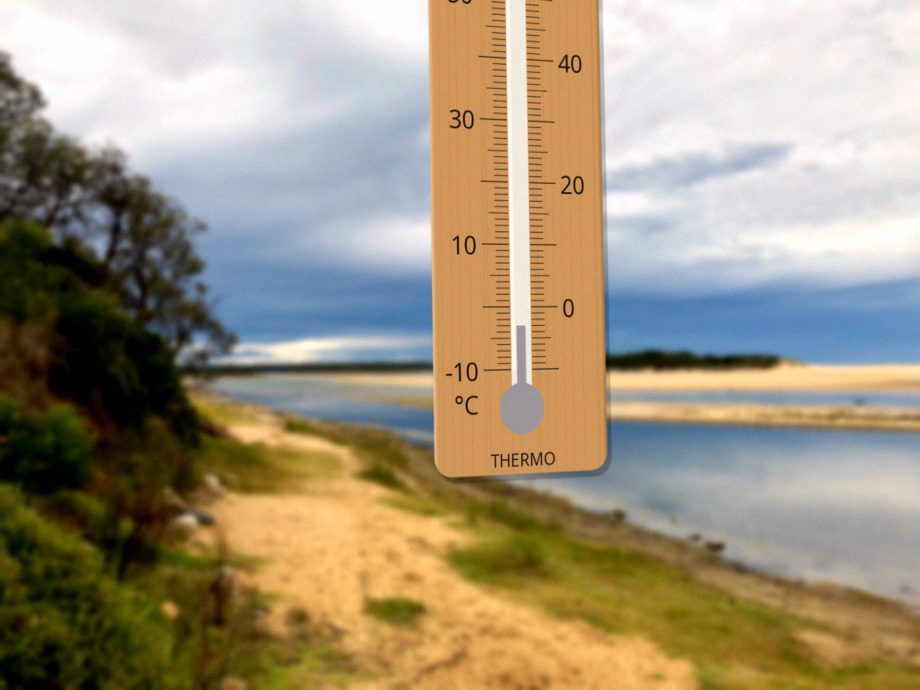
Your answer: -3 °C
